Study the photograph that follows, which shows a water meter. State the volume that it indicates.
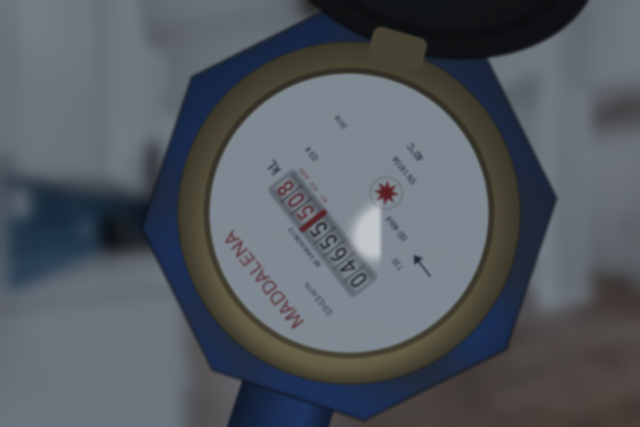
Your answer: 4655.508 kL
